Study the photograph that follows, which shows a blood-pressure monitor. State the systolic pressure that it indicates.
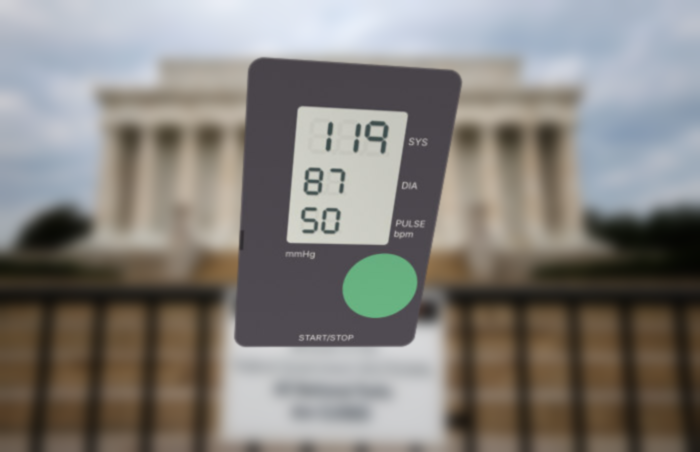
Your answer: 119 mmHg
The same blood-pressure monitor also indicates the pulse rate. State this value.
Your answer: 50 bpm
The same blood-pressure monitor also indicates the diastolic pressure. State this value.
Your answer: 87 mmHg
